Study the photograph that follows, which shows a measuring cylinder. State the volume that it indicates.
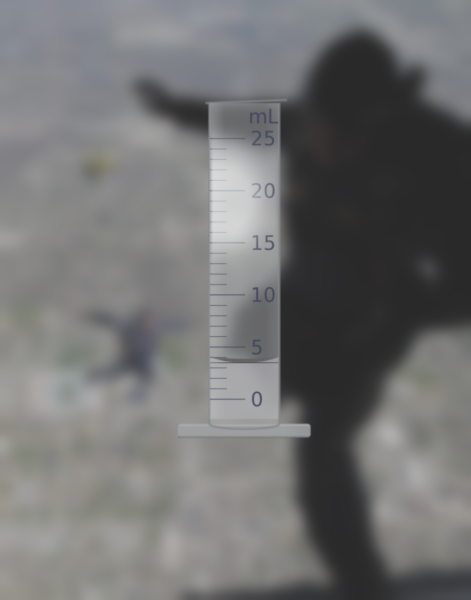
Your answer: 3.5 mL
